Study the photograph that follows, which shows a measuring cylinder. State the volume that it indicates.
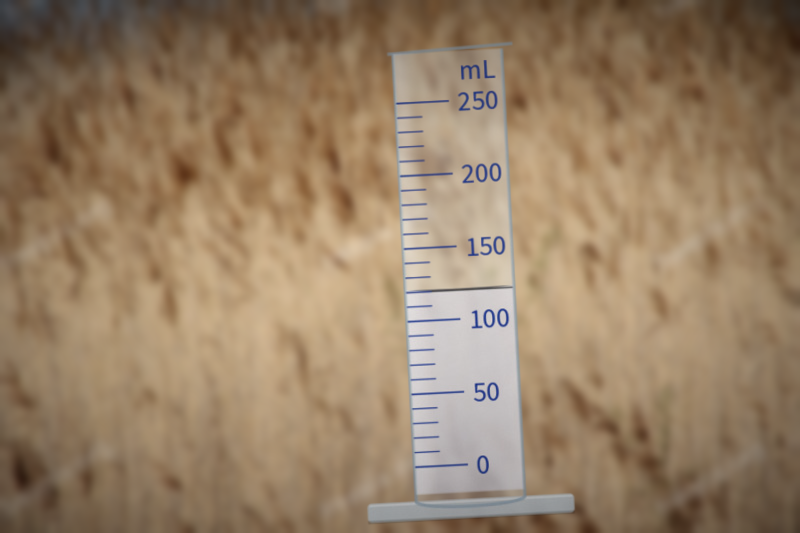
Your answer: 120 mL
